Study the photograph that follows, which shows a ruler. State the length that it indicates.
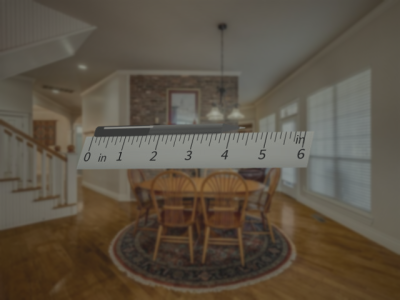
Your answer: 4.375 in
